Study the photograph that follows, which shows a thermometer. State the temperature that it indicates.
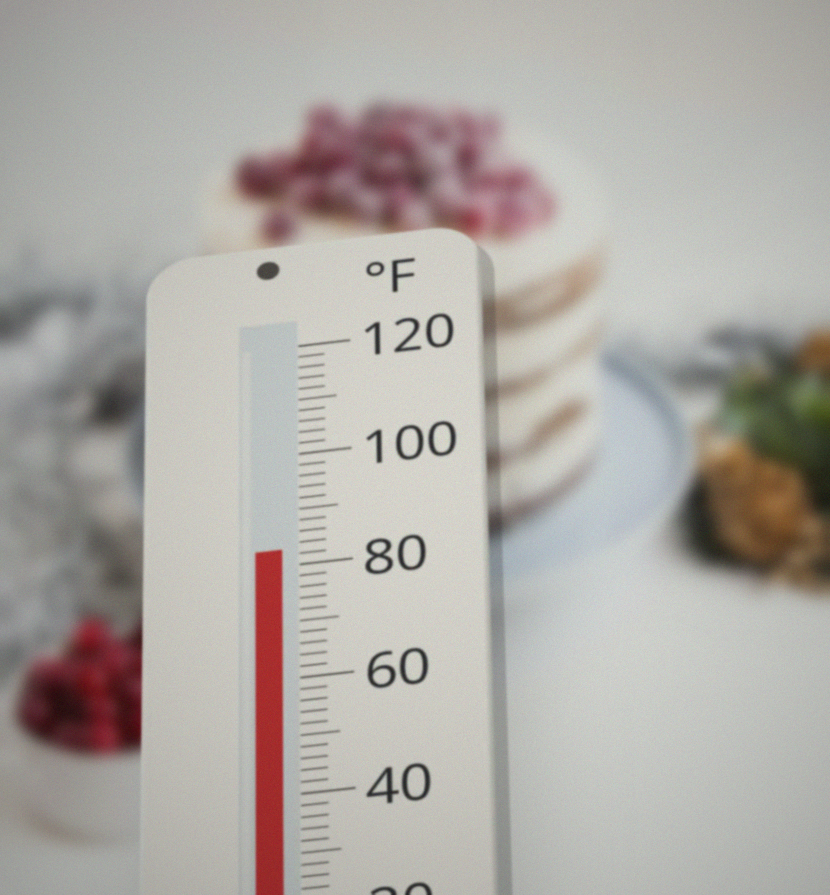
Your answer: 83 °F
